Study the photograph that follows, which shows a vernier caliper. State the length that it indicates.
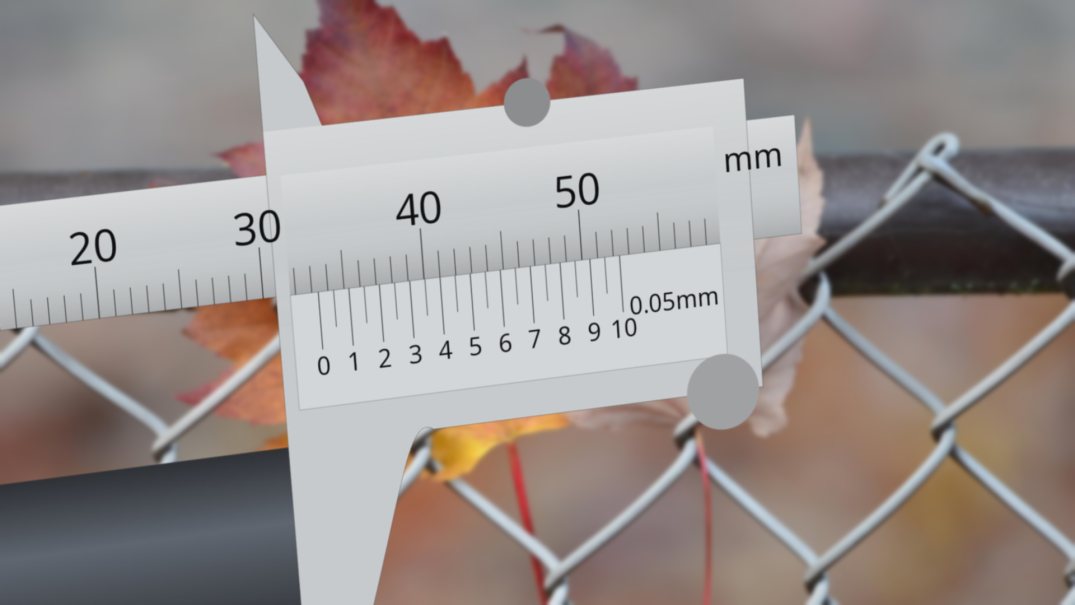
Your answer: 33.4 mm
